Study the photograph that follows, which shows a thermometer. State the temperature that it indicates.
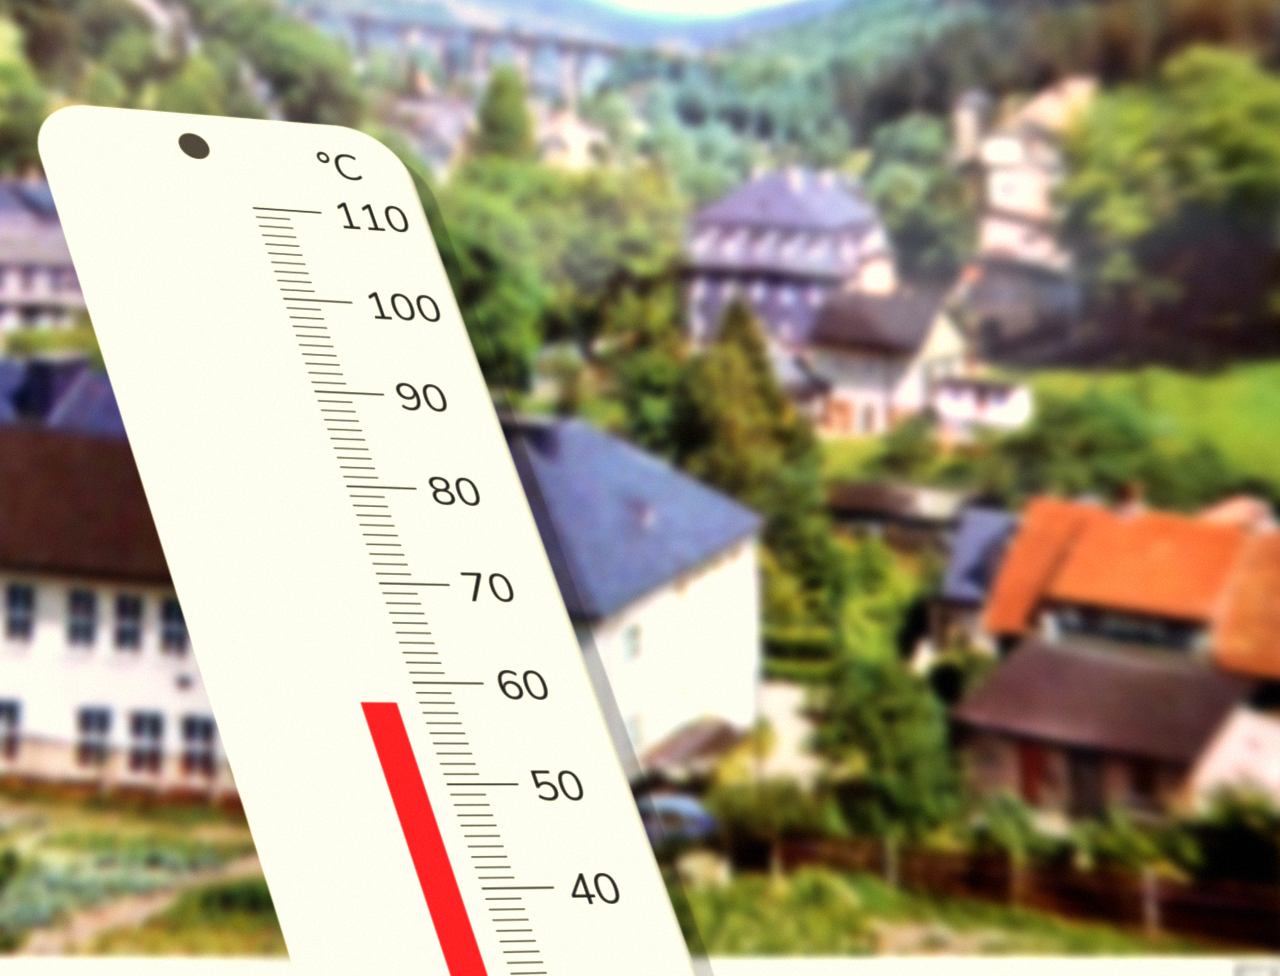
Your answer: 58 °C
